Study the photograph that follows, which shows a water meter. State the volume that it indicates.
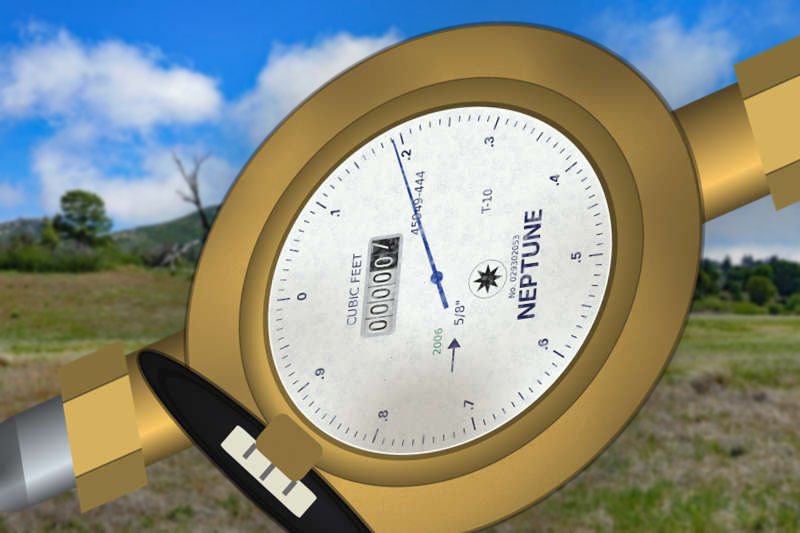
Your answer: 7.19 ft³
